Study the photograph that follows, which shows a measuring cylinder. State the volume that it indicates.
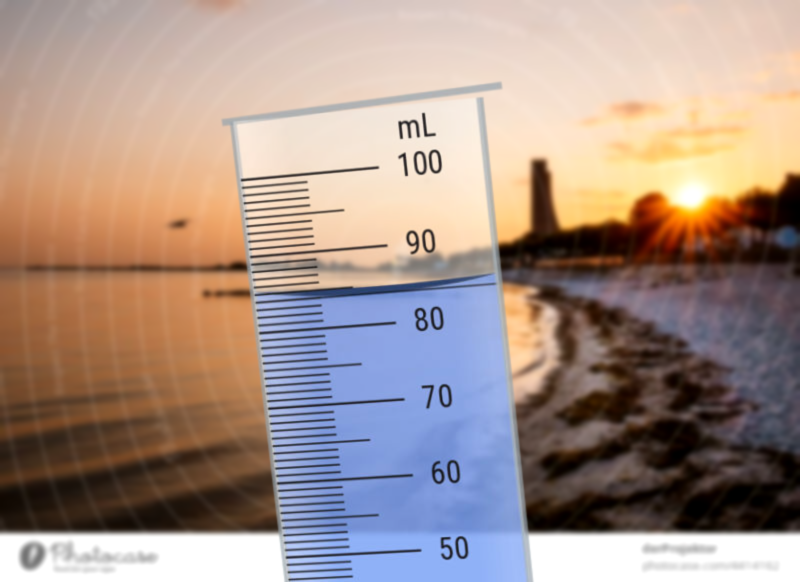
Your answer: 84 mL
